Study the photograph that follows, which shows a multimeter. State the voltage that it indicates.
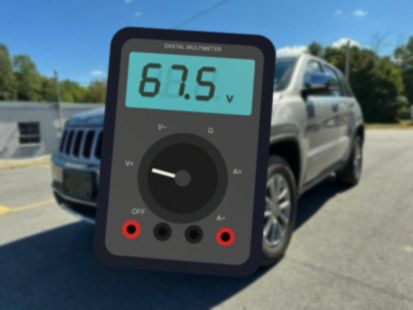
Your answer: 67.5 V
